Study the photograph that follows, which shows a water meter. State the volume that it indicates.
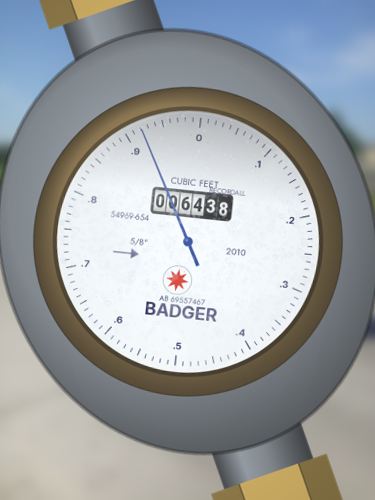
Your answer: 6437.92 ft³
